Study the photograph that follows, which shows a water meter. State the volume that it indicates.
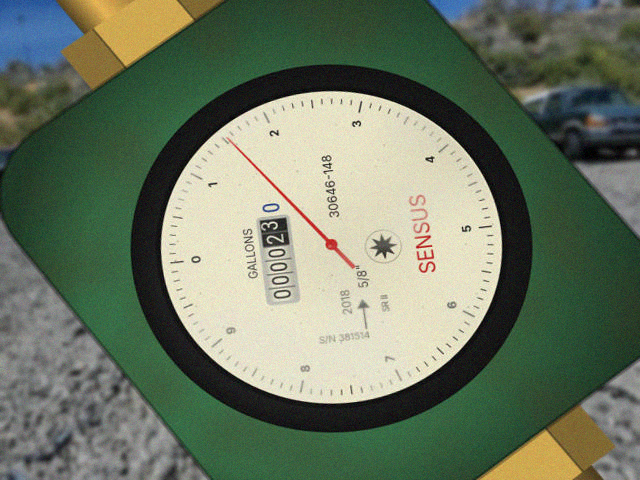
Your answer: 231.5 gal
